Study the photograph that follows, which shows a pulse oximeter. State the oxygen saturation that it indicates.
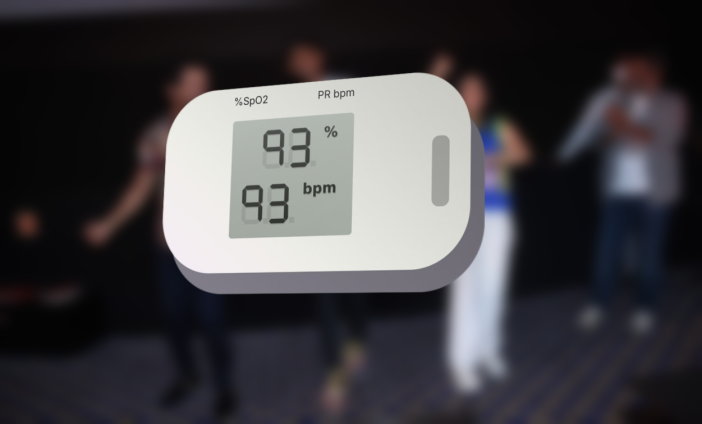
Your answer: 93 %
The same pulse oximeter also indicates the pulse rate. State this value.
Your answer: 93 bpm
